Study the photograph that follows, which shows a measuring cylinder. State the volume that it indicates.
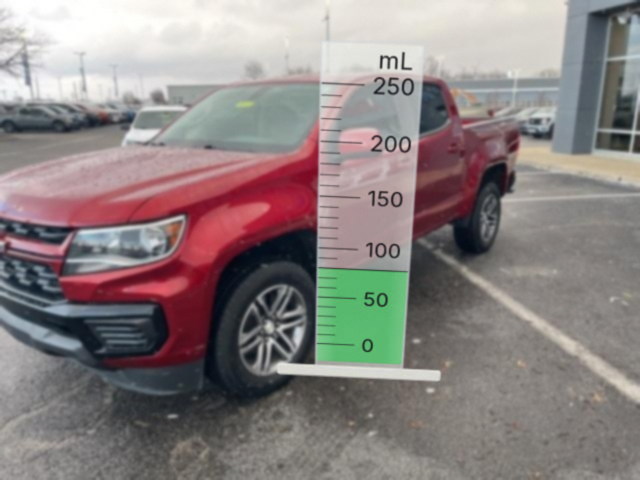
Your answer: 80 mL
